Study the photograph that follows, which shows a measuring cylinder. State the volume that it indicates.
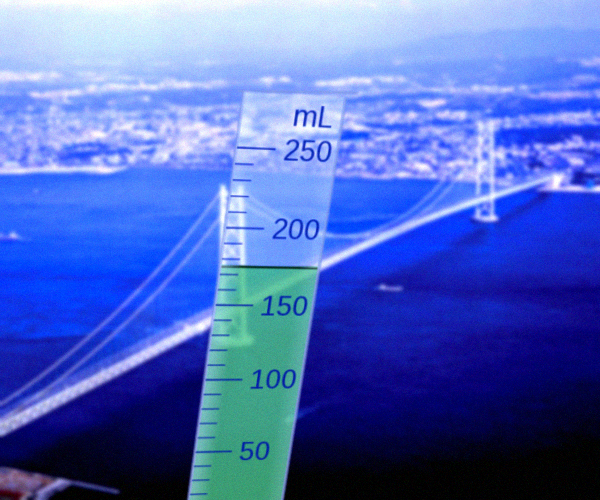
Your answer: 175 mL
